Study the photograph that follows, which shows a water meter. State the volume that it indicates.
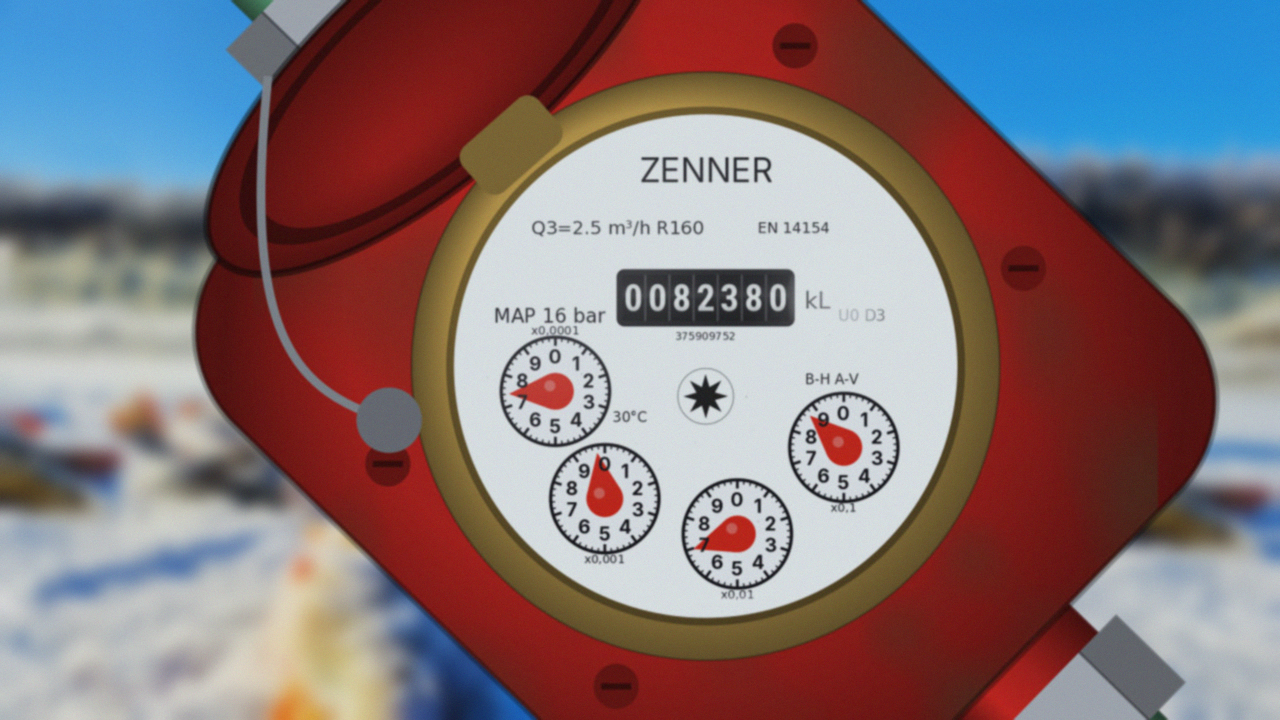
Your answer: 82380.8697 kL
